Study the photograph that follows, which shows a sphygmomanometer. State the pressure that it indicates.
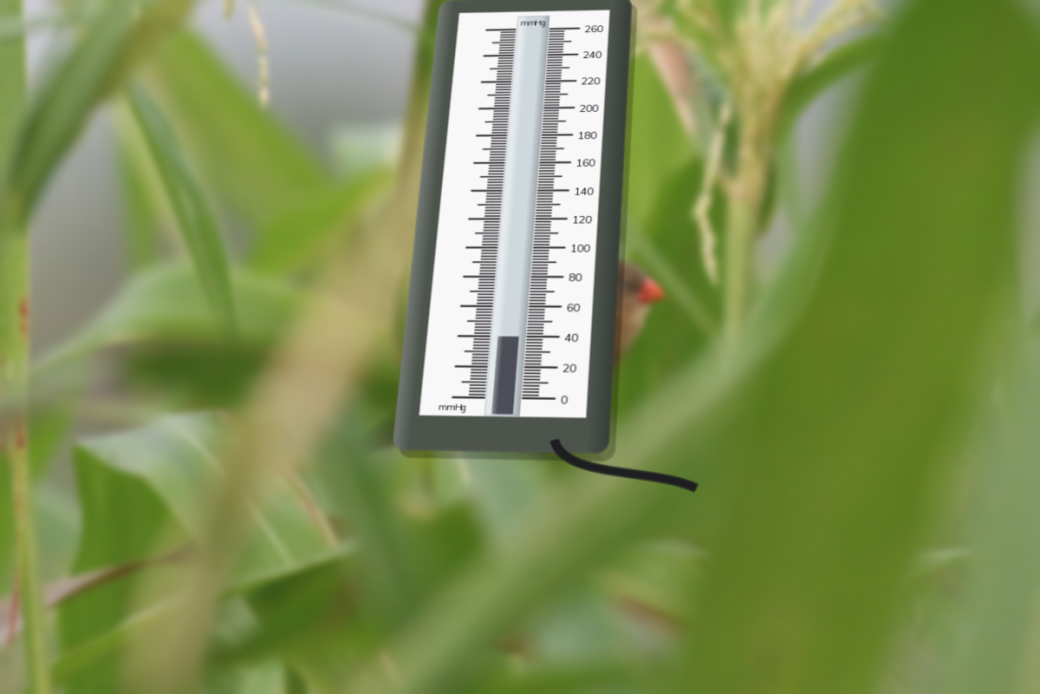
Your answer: 40 mmHg
